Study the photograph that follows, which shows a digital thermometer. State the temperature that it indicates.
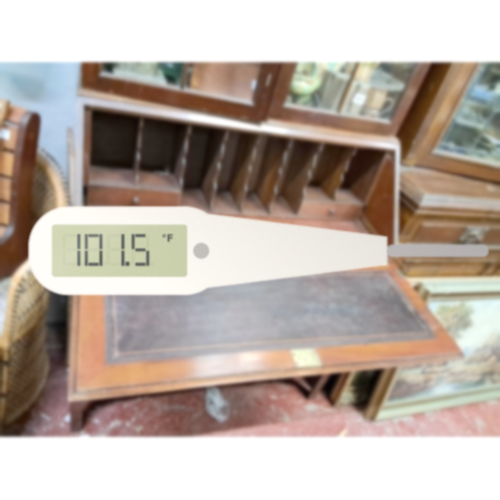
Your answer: 101.5 °F
